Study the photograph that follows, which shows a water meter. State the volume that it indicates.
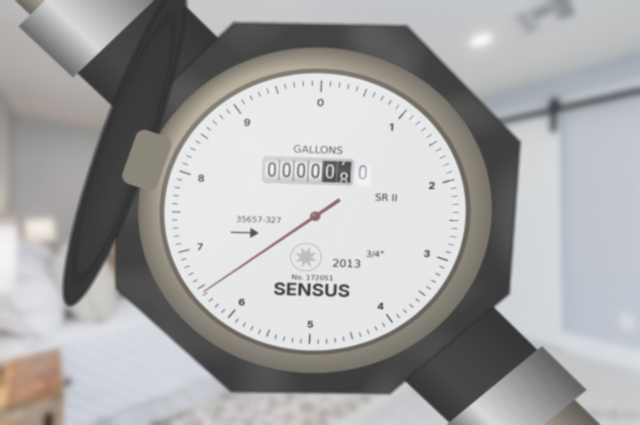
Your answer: 76.4 gal
